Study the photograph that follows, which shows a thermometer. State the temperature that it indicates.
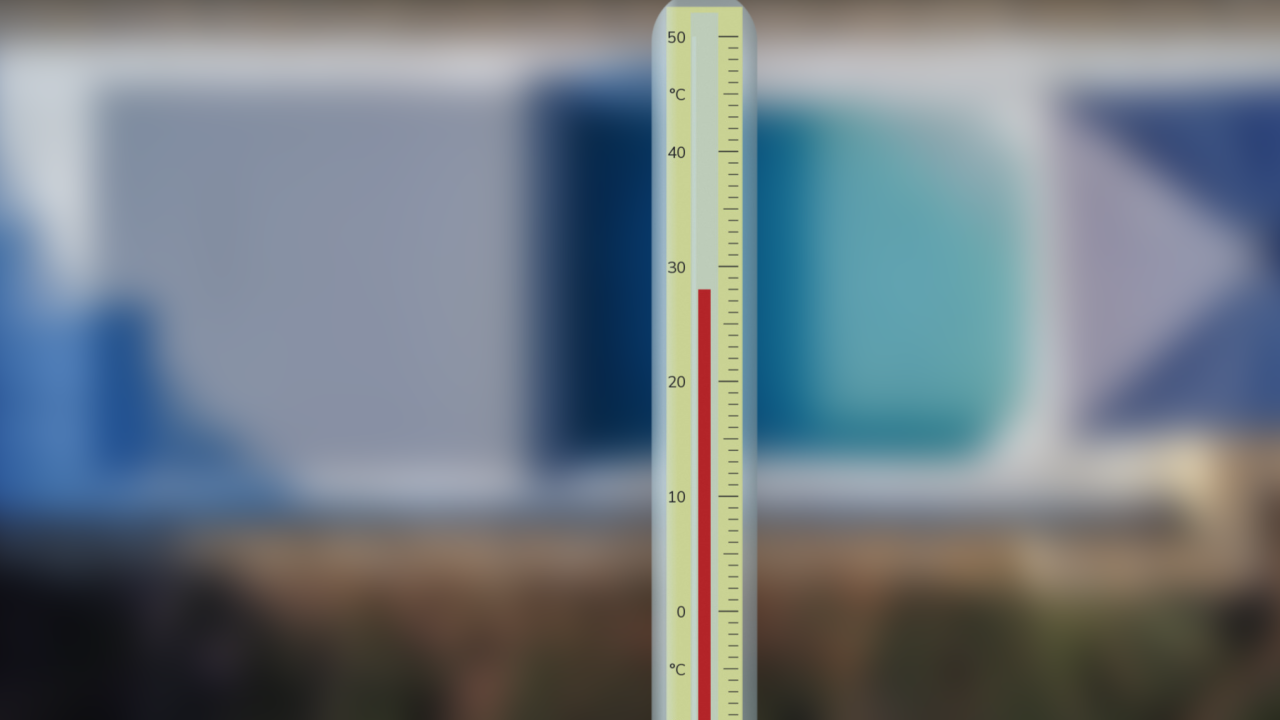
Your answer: 28 °C
